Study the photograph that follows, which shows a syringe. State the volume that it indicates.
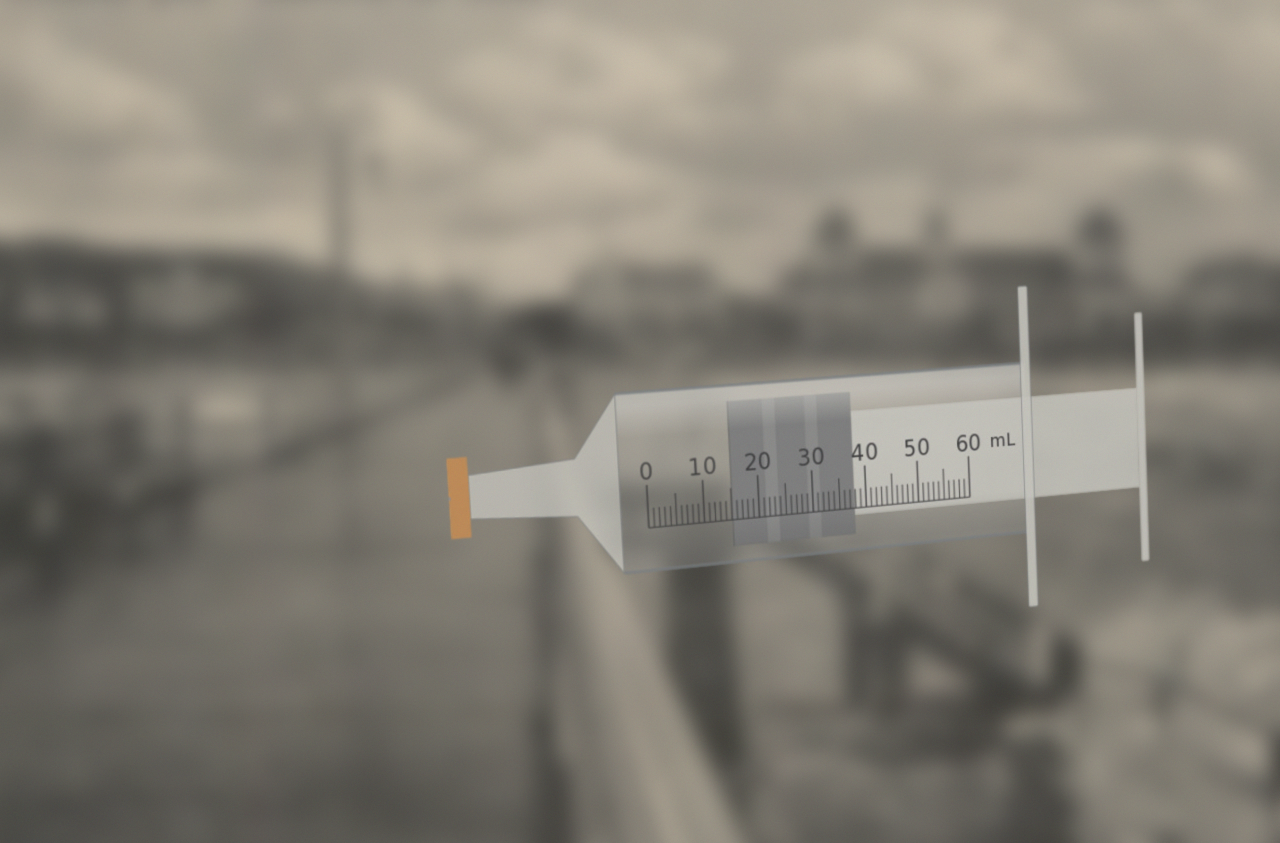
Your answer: 15 mL
